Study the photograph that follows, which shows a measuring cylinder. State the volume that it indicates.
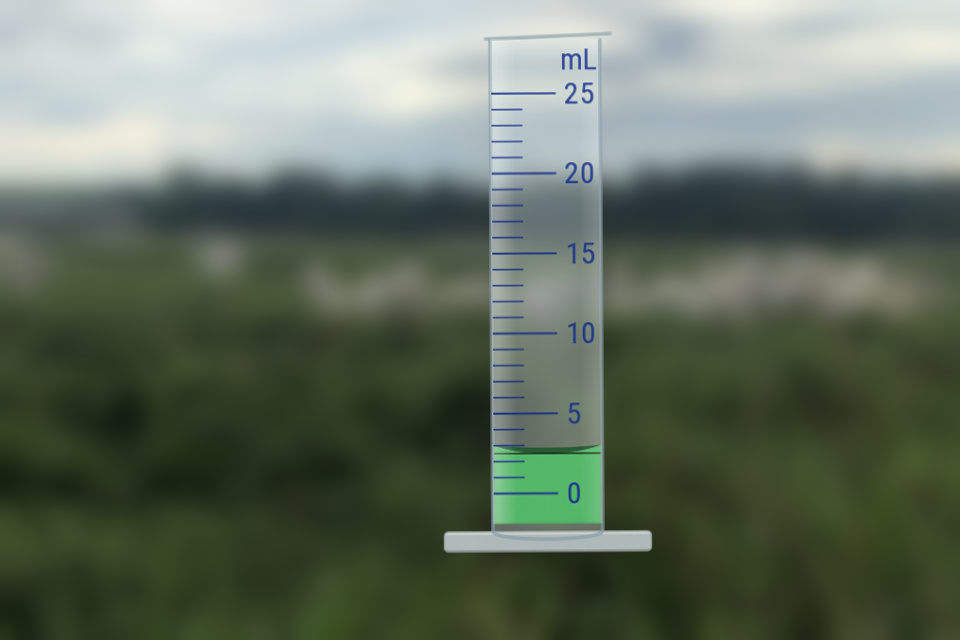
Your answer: 2.5 mL
